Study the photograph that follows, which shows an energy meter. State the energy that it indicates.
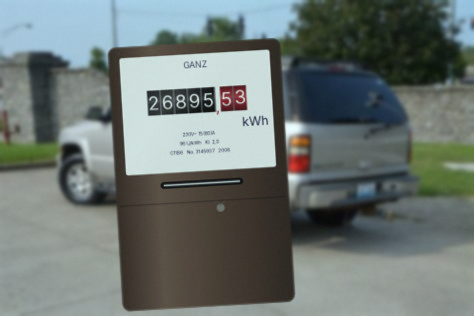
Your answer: 26895.53 kWh
